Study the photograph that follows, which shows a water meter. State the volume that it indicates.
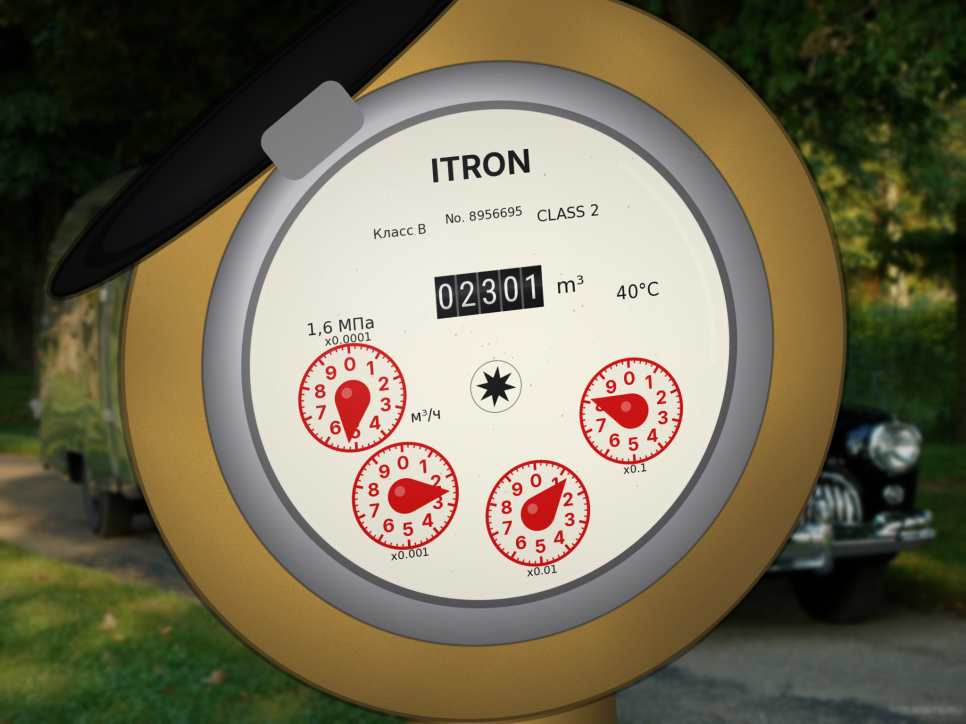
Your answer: 2301.8125 m³
